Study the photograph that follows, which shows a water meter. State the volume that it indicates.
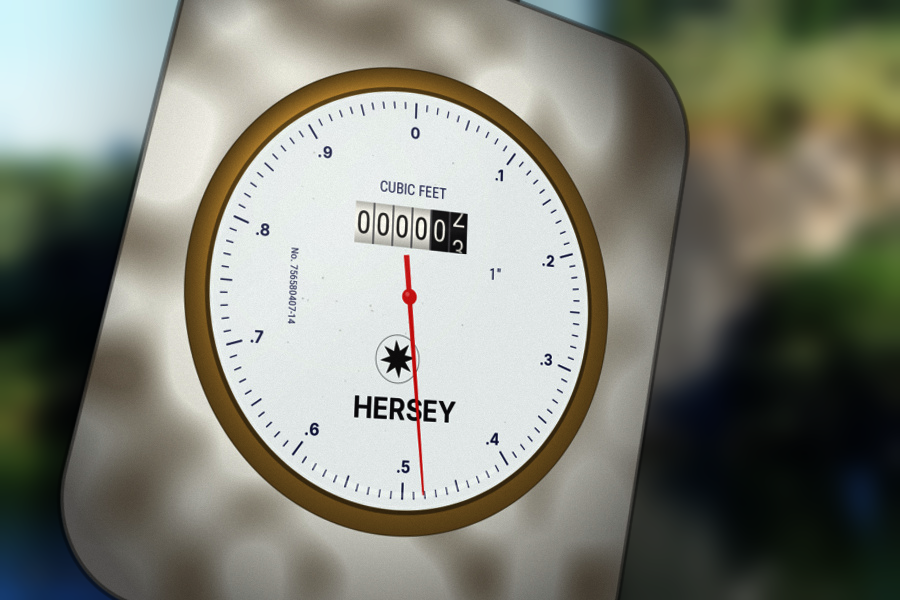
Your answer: 2.48 ft³
